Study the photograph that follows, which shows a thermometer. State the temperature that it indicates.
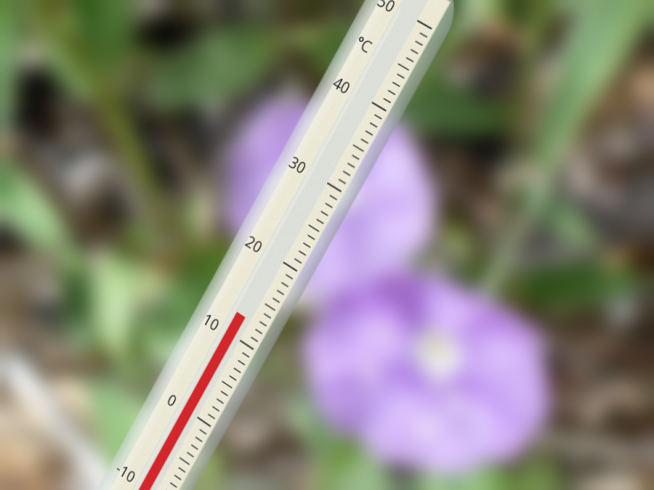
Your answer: 12.5 °C
